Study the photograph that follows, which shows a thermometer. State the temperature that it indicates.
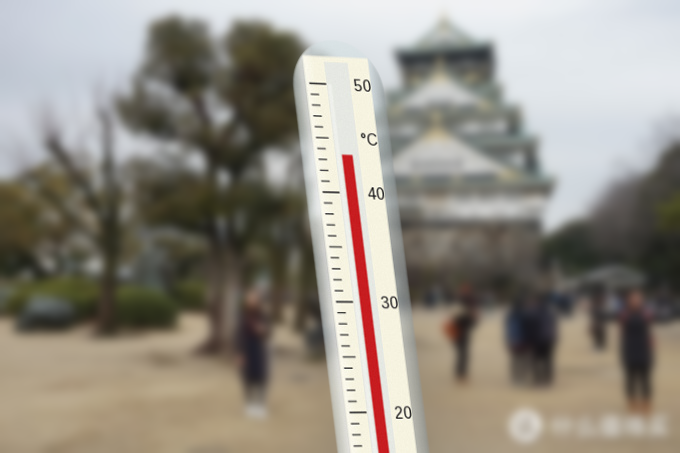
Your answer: 43.5 °C
